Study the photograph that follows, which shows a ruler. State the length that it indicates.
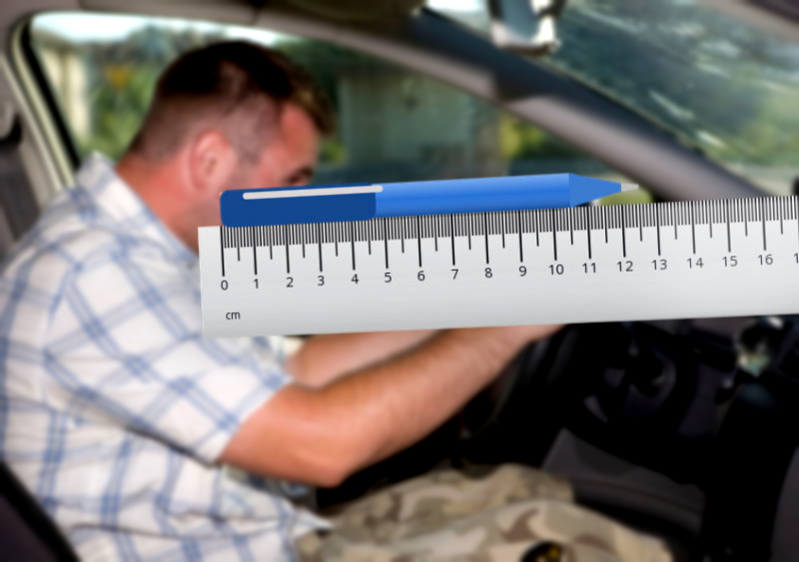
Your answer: 12.5 cm
